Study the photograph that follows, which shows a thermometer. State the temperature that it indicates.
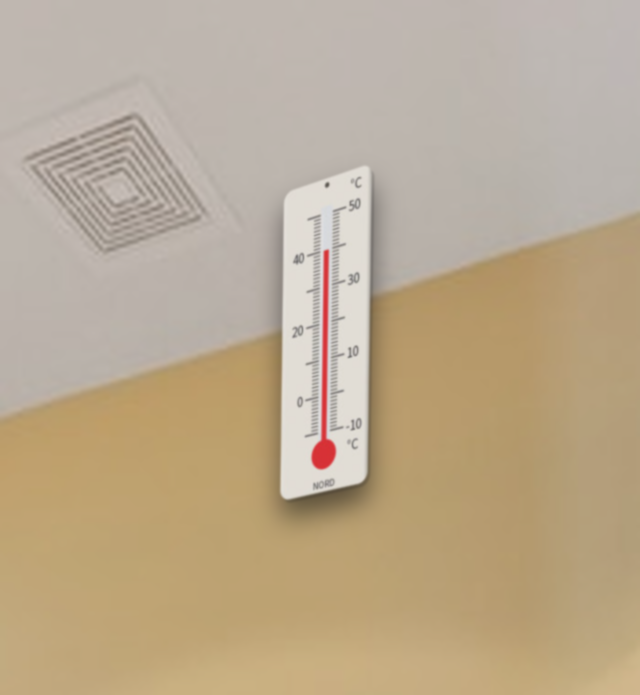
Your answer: 40 °C
